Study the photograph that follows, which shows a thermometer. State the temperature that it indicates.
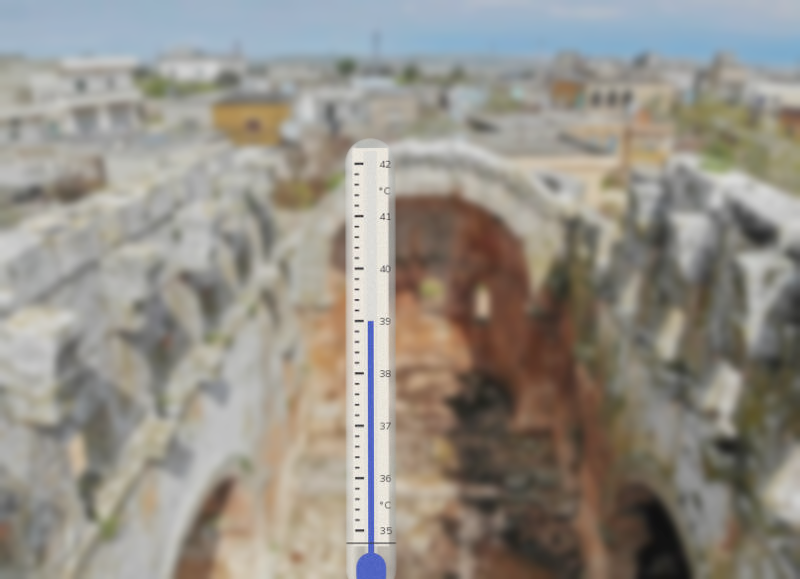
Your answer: 39 °C
